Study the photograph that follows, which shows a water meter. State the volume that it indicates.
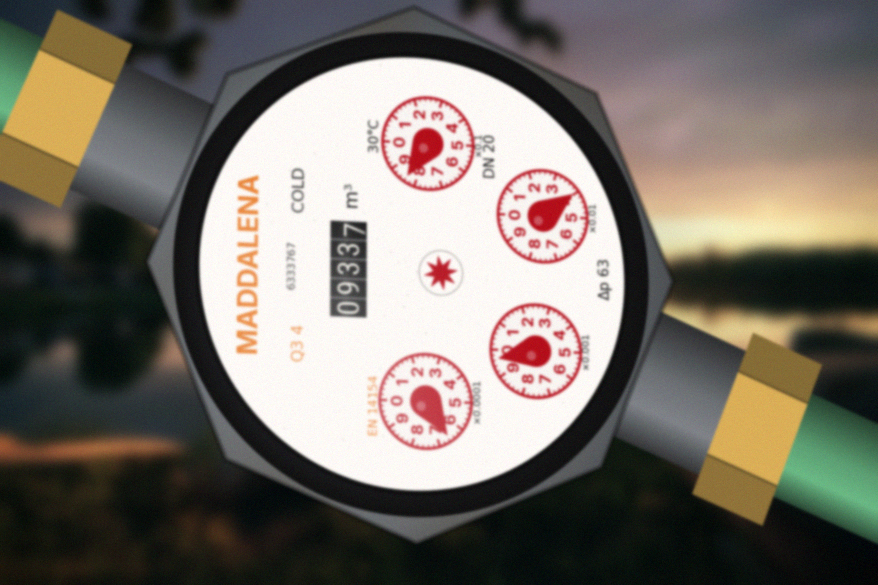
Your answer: 9336.8396 m³
